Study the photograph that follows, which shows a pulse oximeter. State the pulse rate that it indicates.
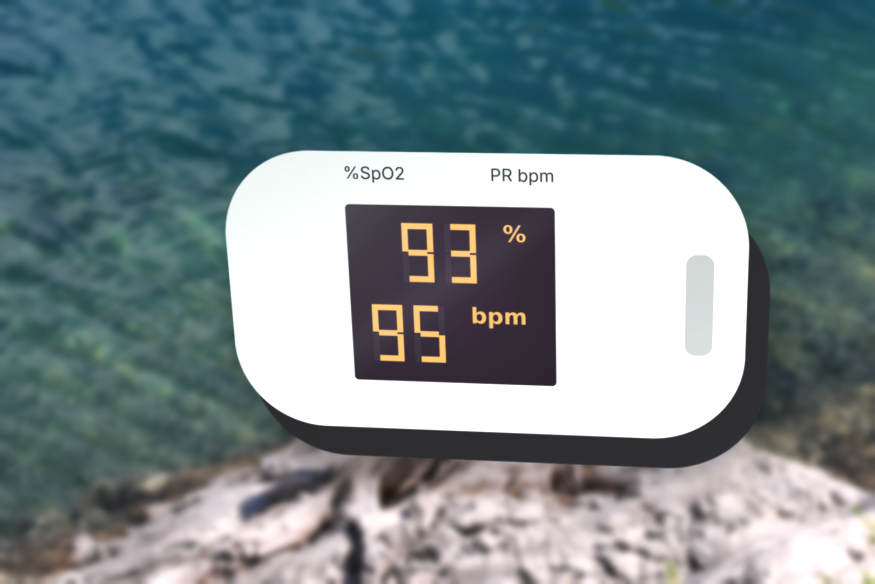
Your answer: 95 bpm
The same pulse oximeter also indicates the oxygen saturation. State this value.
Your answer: 93 %
